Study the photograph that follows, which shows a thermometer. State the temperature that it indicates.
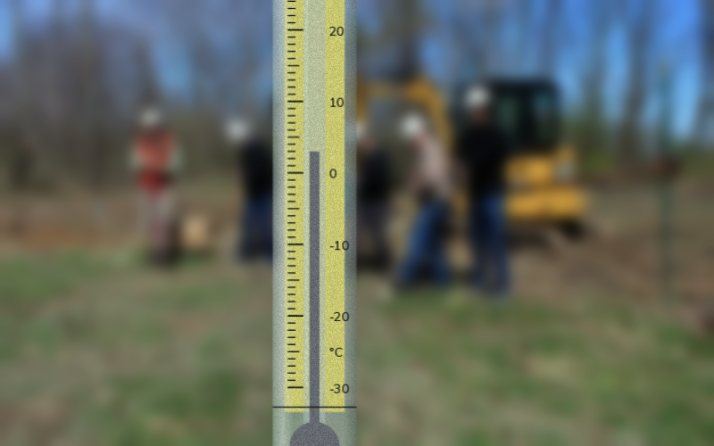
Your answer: 3 °C
